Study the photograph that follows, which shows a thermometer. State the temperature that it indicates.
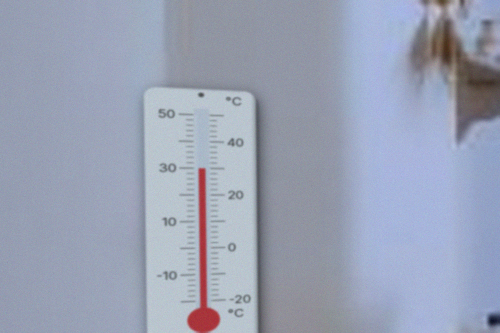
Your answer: 30 °C
